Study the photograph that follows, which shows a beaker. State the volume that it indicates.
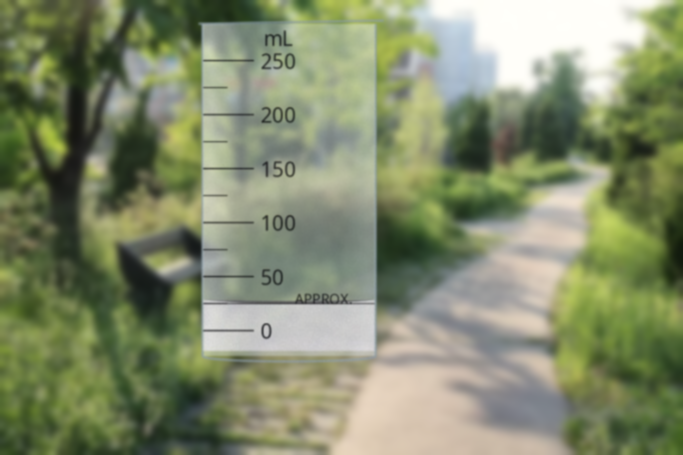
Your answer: 25 mL
